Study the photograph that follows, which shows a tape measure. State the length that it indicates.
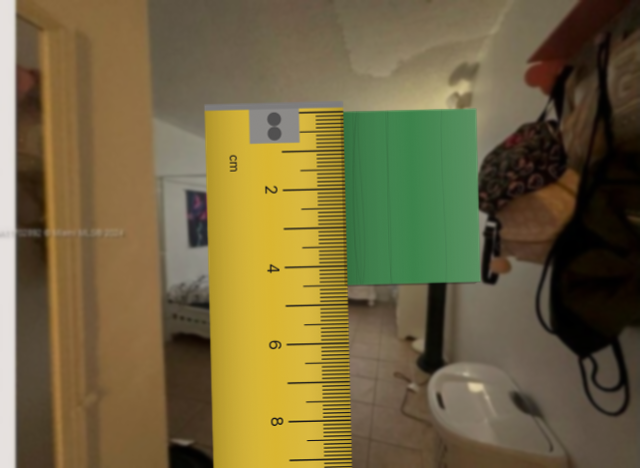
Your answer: 4.5 cm
